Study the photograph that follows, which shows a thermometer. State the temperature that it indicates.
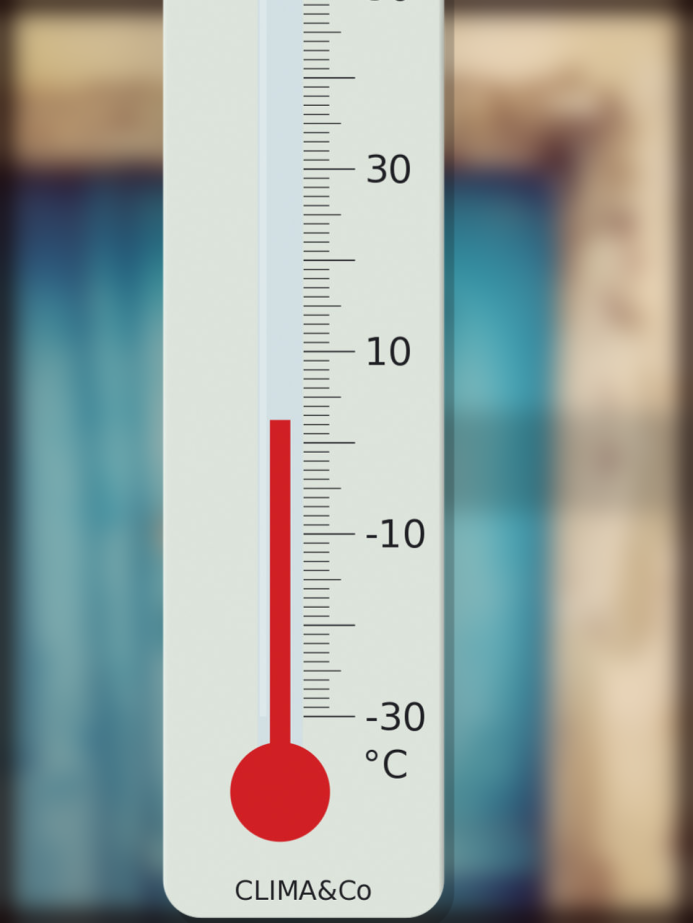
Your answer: 2.5 °C
